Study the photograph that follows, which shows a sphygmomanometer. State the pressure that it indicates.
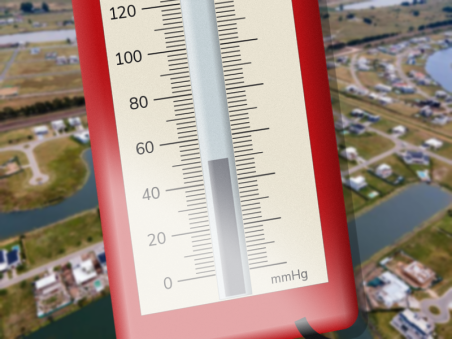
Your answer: 50 mmHg
